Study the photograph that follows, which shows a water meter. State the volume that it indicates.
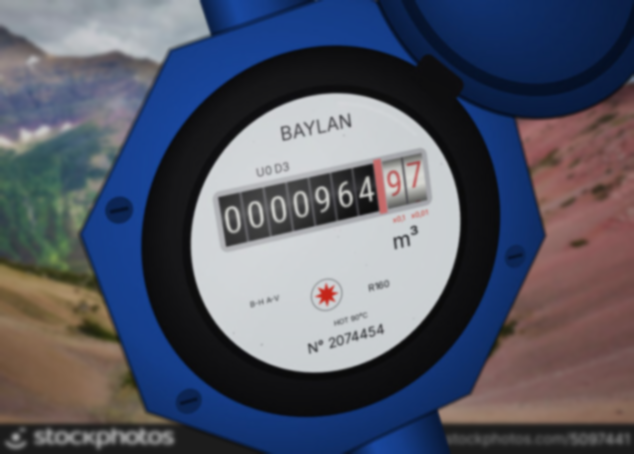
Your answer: 964.97 m³
